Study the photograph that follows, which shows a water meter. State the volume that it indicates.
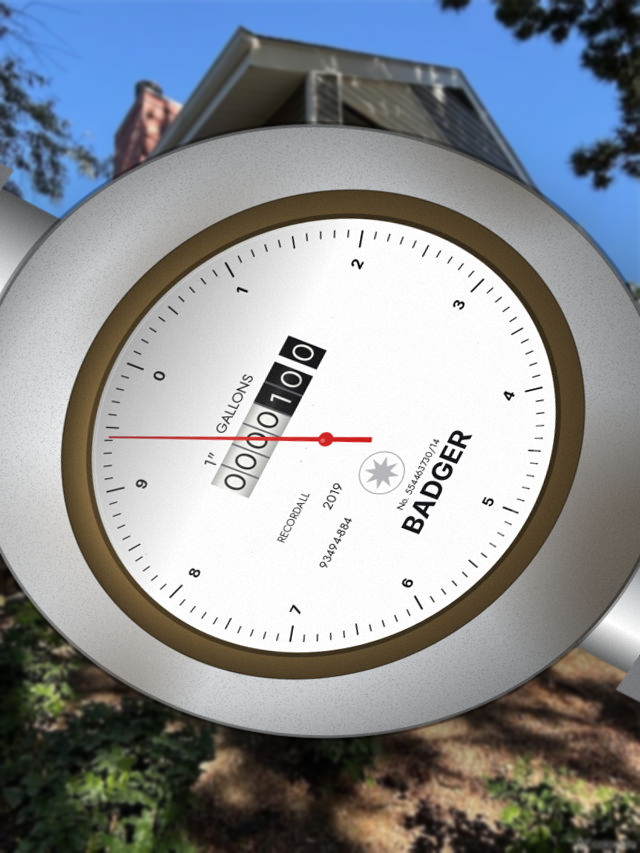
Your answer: 99.4 gal
